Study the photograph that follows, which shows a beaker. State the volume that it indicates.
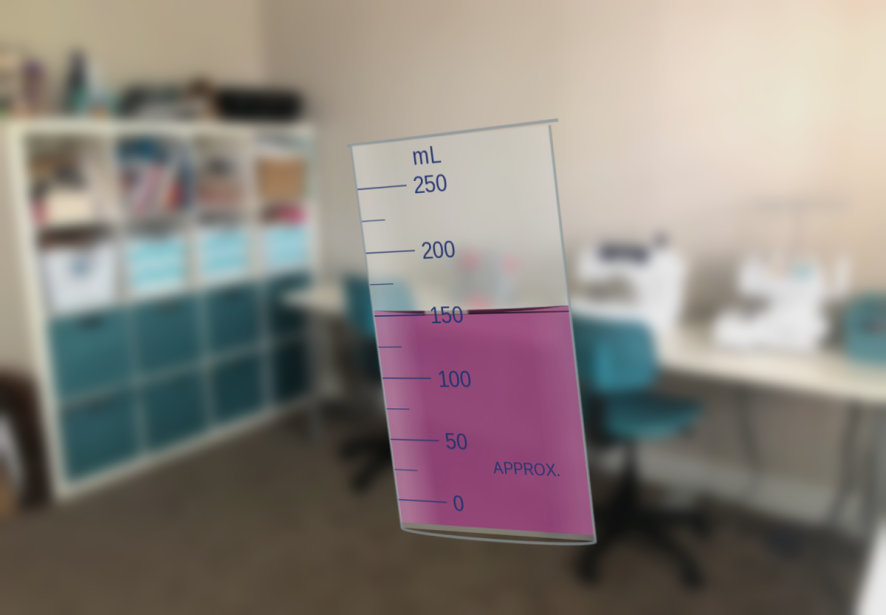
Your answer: 150 mL
